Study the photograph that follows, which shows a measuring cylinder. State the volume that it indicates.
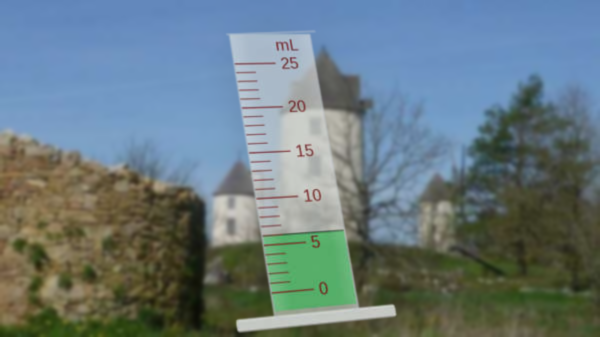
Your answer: 6 mL
